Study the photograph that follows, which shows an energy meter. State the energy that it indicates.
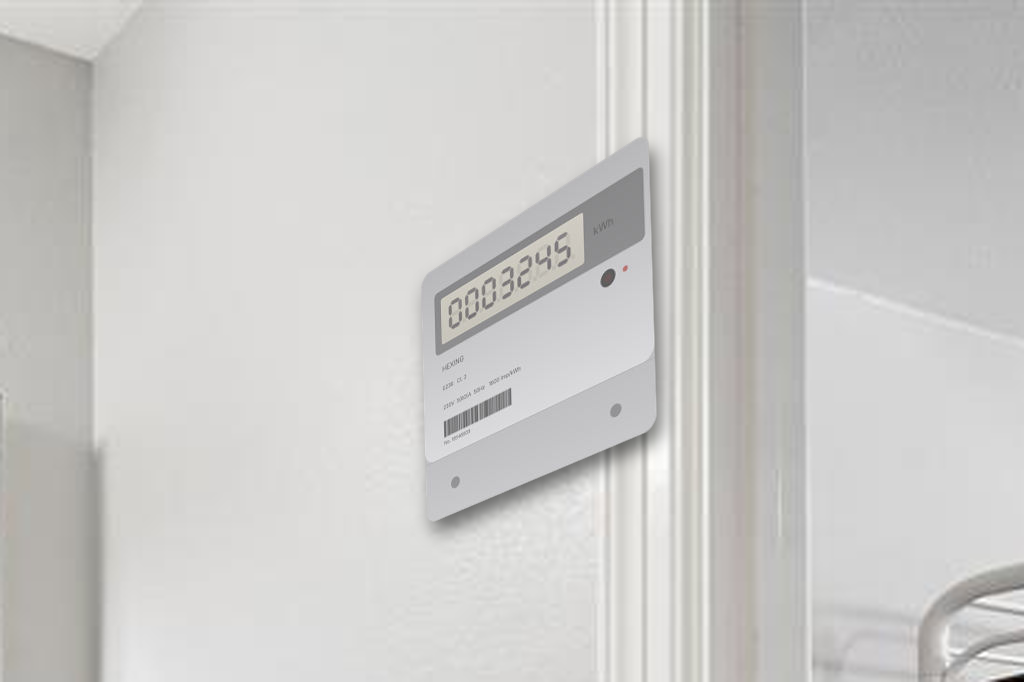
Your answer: 3245 kWh
